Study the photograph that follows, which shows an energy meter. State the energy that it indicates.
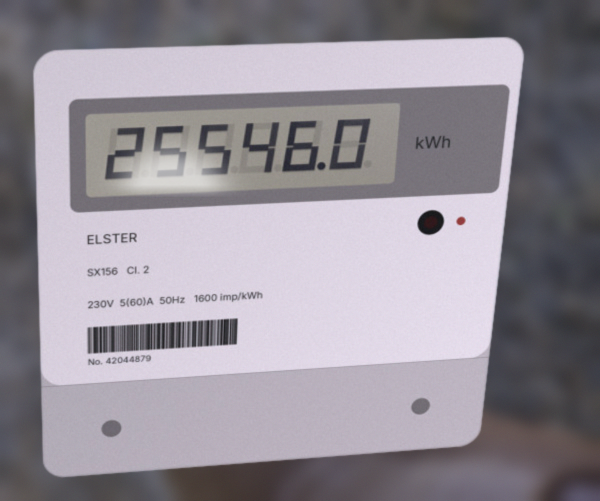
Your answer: 25546.0 kWh
